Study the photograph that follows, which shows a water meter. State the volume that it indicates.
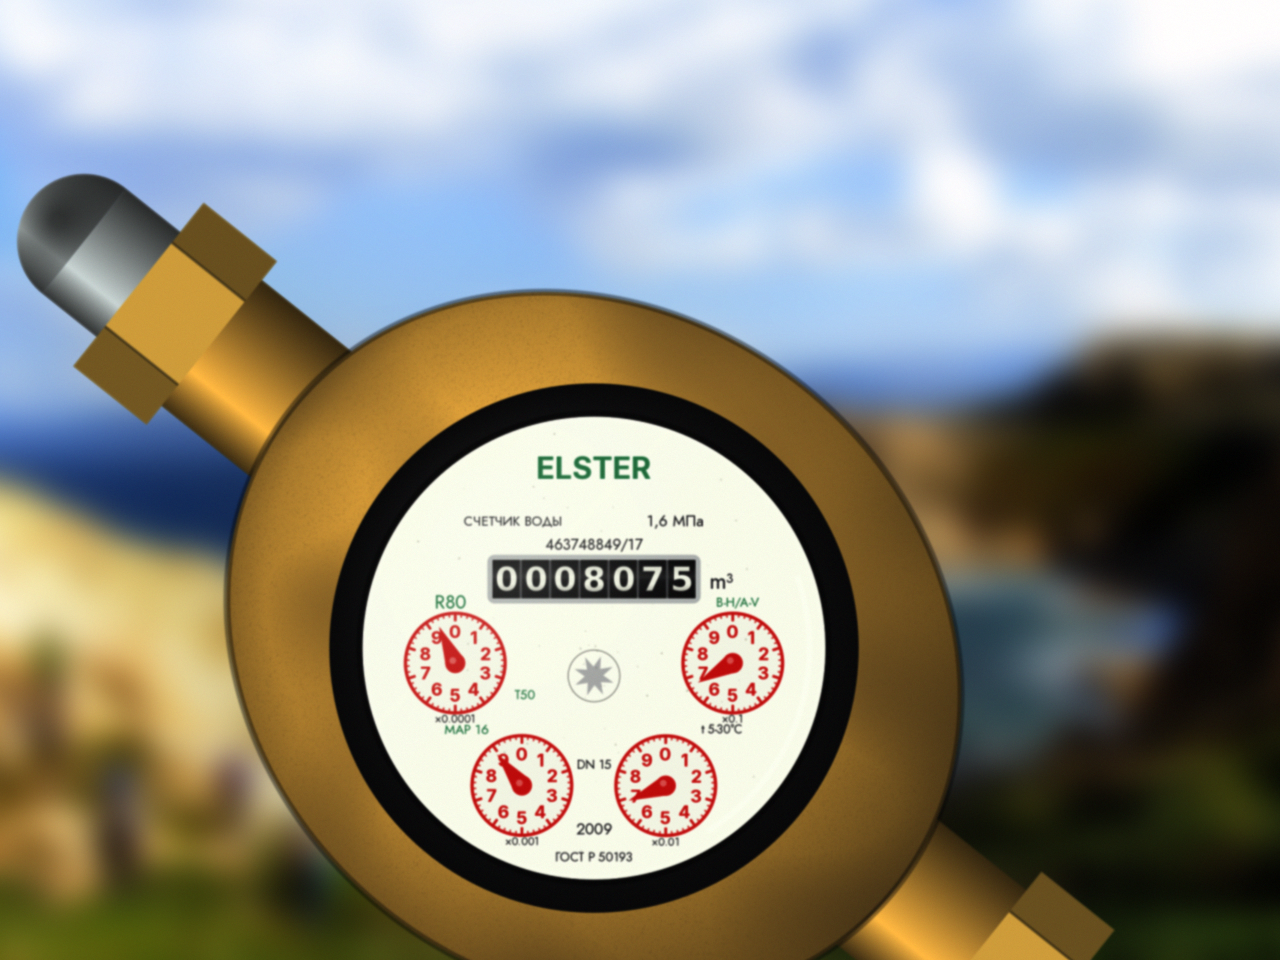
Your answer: 8075.6689 m³
